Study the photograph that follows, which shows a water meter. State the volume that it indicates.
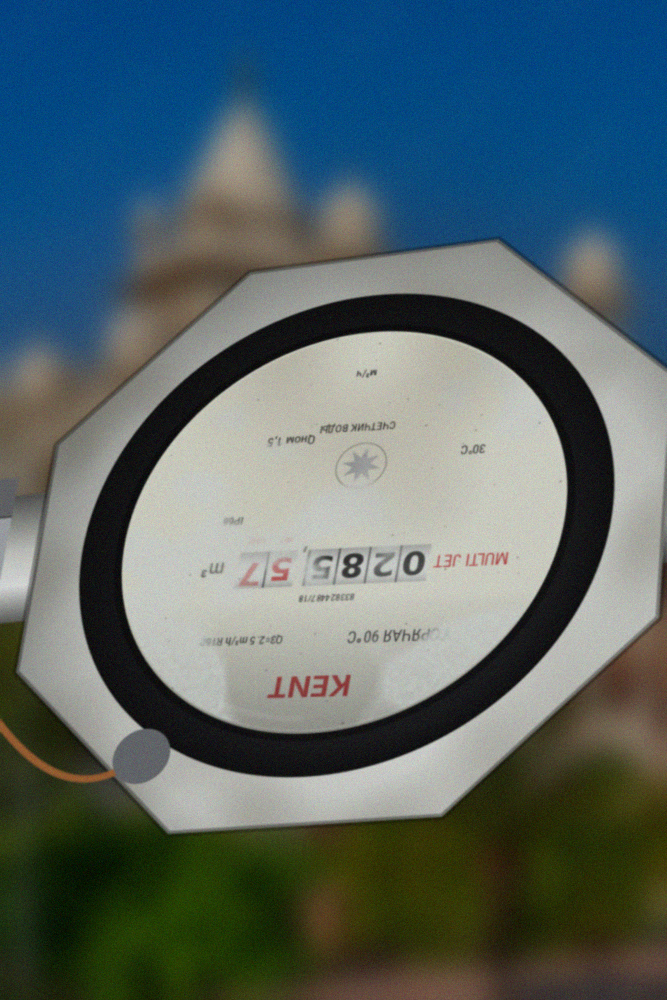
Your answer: 285.57 m³
